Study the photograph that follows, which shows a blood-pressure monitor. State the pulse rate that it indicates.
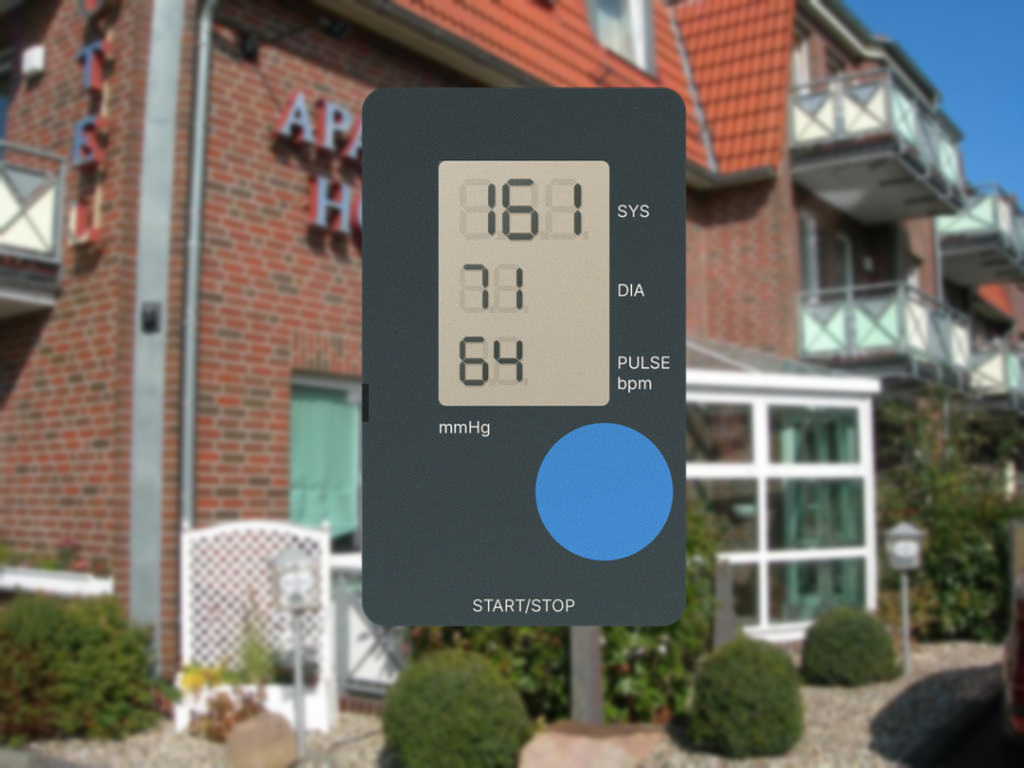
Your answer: 64 bpm
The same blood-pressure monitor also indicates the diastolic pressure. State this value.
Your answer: 71 mmHg
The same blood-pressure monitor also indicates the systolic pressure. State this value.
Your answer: 161 mmHg
